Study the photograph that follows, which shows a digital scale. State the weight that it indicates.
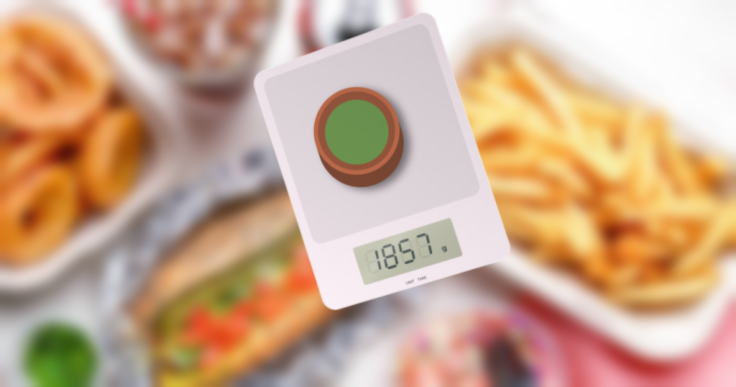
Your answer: 1857 g
